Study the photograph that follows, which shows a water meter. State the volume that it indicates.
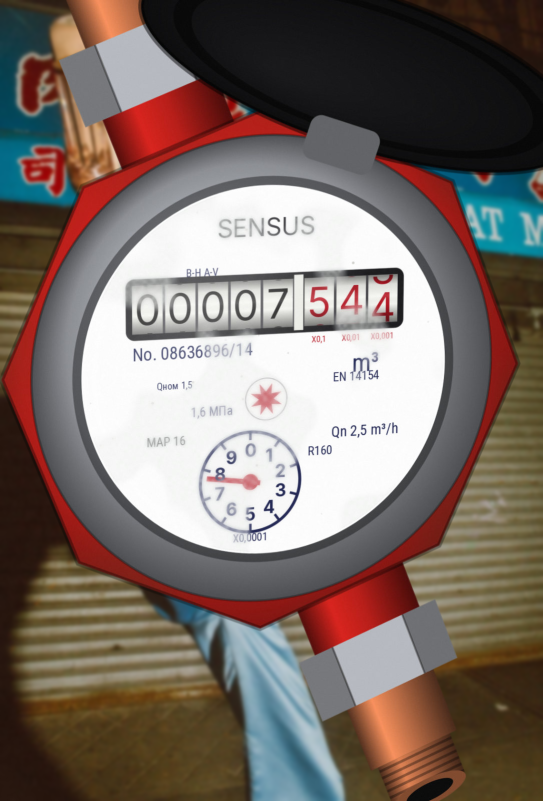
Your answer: 7.5437 m³
